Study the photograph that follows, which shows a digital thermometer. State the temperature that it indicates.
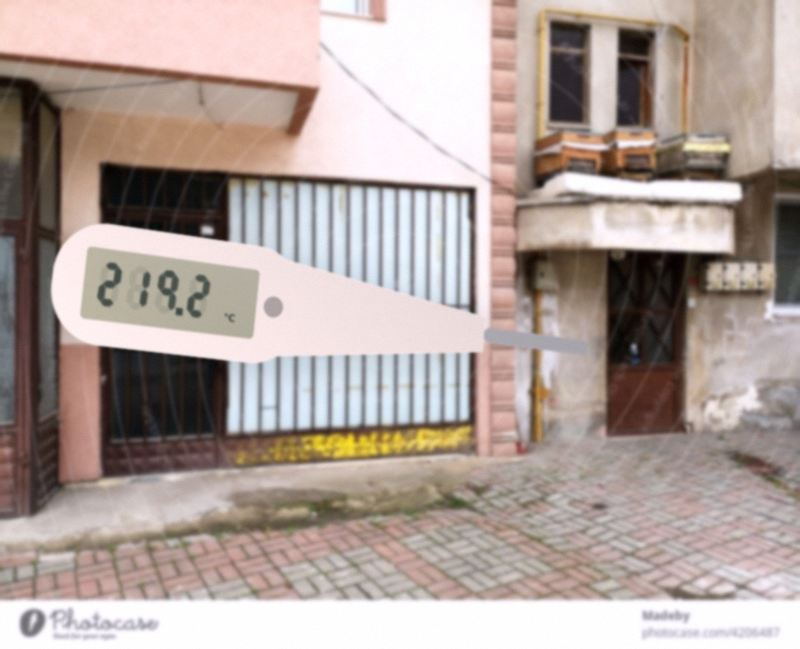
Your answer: 219.2 °C
